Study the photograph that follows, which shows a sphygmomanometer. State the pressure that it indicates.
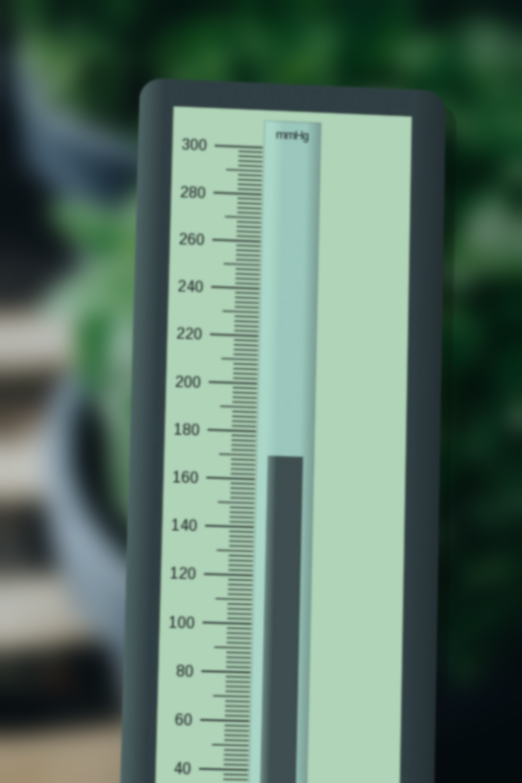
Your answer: 170 mmHg
